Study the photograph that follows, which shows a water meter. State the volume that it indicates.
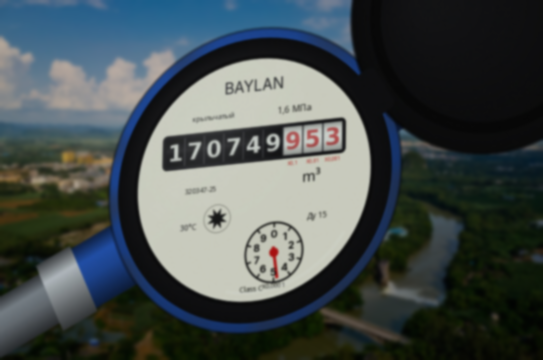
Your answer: 170749.9534 m³
